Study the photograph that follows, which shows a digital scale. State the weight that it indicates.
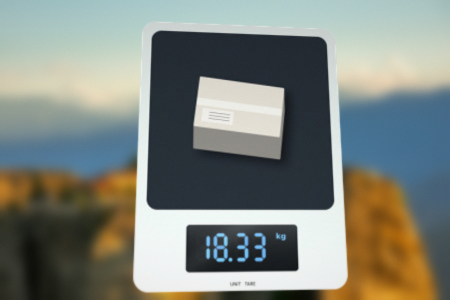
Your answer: 18.33 kg
